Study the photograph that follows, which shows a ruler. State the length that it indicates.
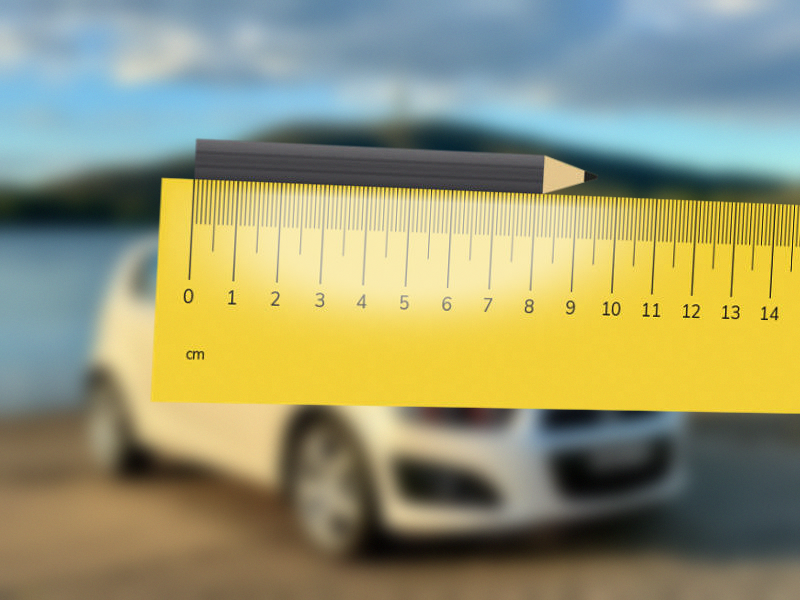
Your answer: 9.5 cm
